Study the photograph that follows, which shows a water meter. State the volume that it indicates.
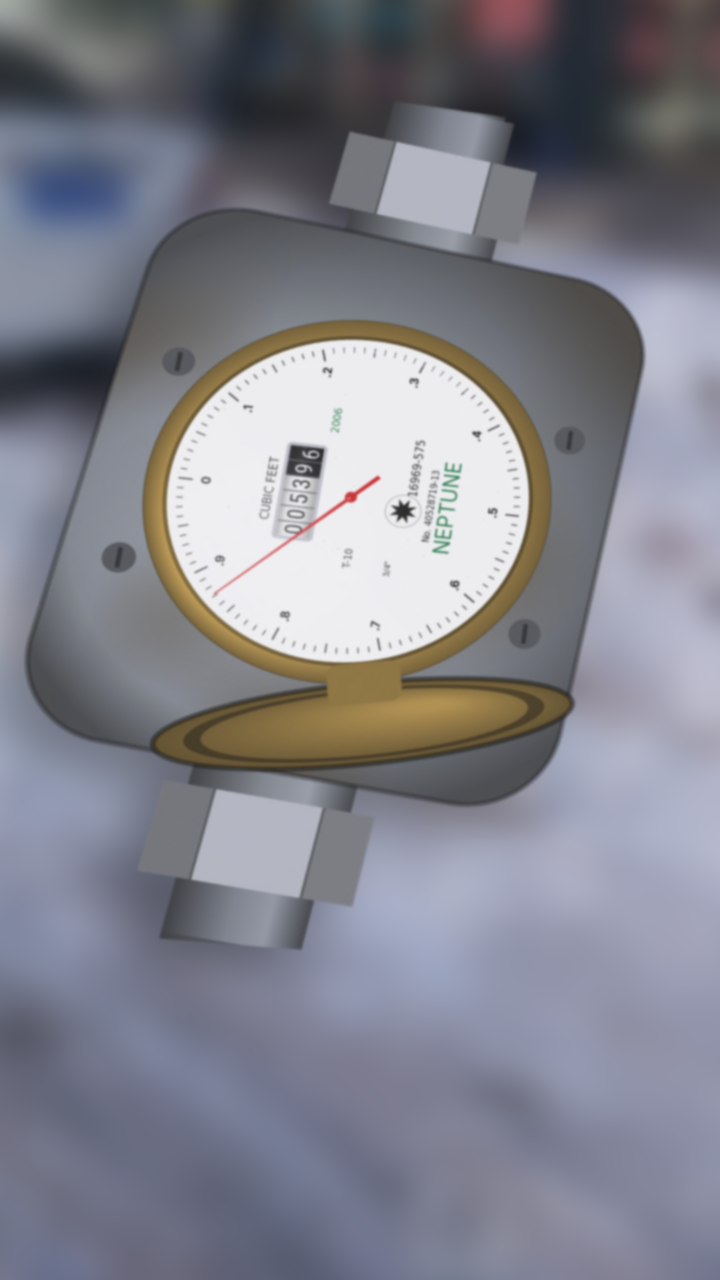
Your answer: 5395.87 ft³
